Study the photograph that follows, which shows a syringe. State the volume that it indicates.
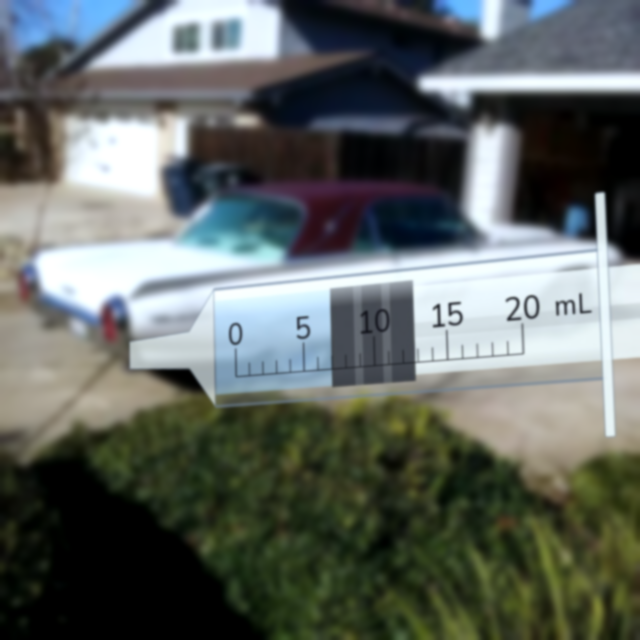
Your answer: 7 mL
